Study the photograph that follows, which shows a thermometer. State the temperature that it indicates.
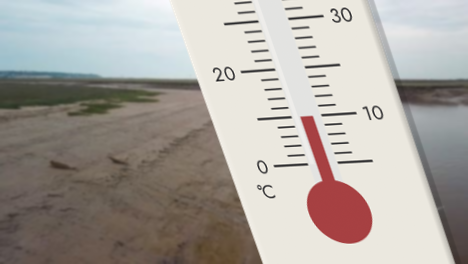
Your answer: 10 °C
